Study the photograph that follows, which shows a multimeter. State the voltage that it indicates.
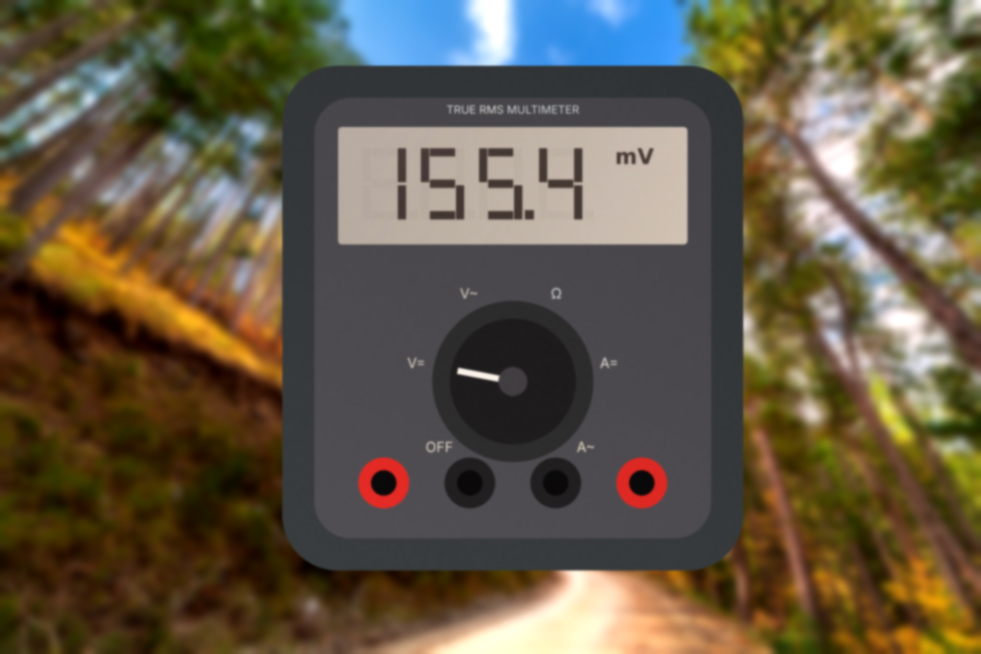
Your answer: 155.4 mV
